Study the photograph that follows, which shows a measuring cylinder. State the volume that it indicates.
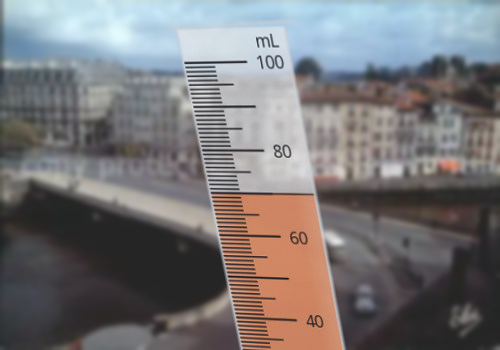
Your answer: 70 mL
